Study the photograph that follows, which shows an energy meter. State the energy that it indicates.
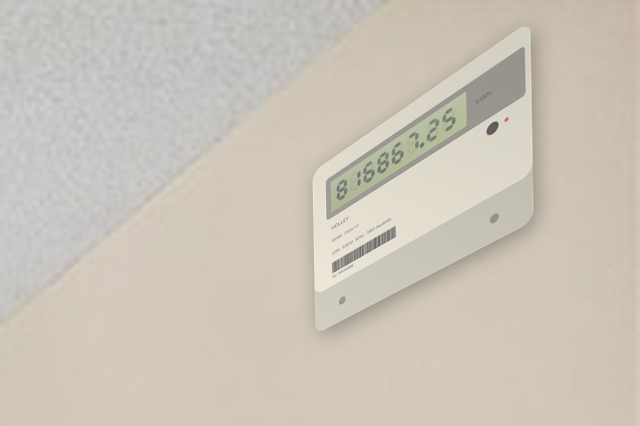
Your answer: 816867.25 kWh
